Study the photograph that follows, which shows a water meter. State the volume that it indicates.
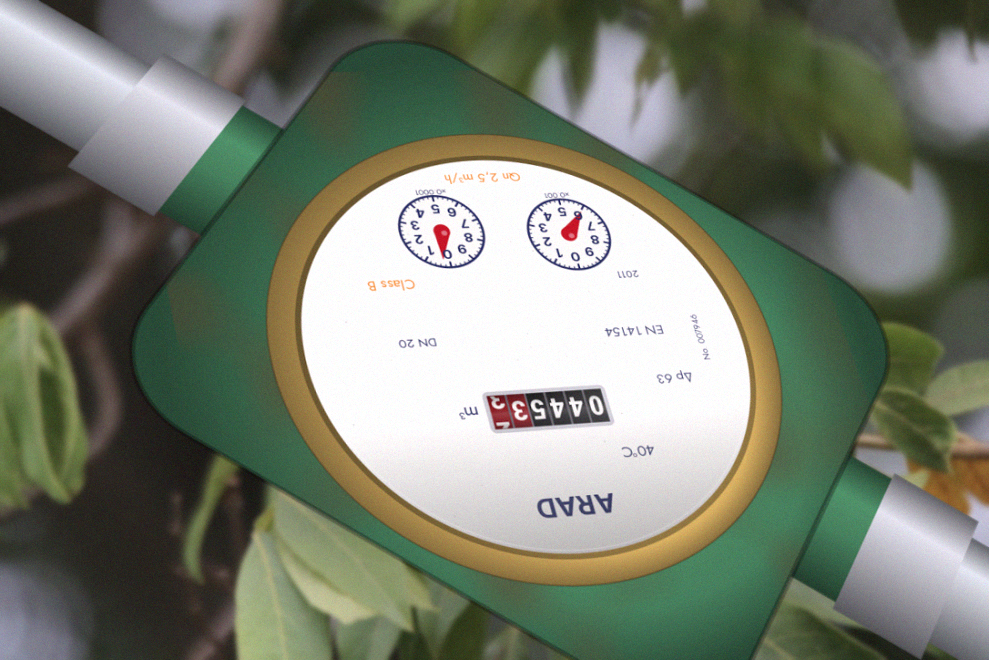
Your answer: 445.3260 m³
